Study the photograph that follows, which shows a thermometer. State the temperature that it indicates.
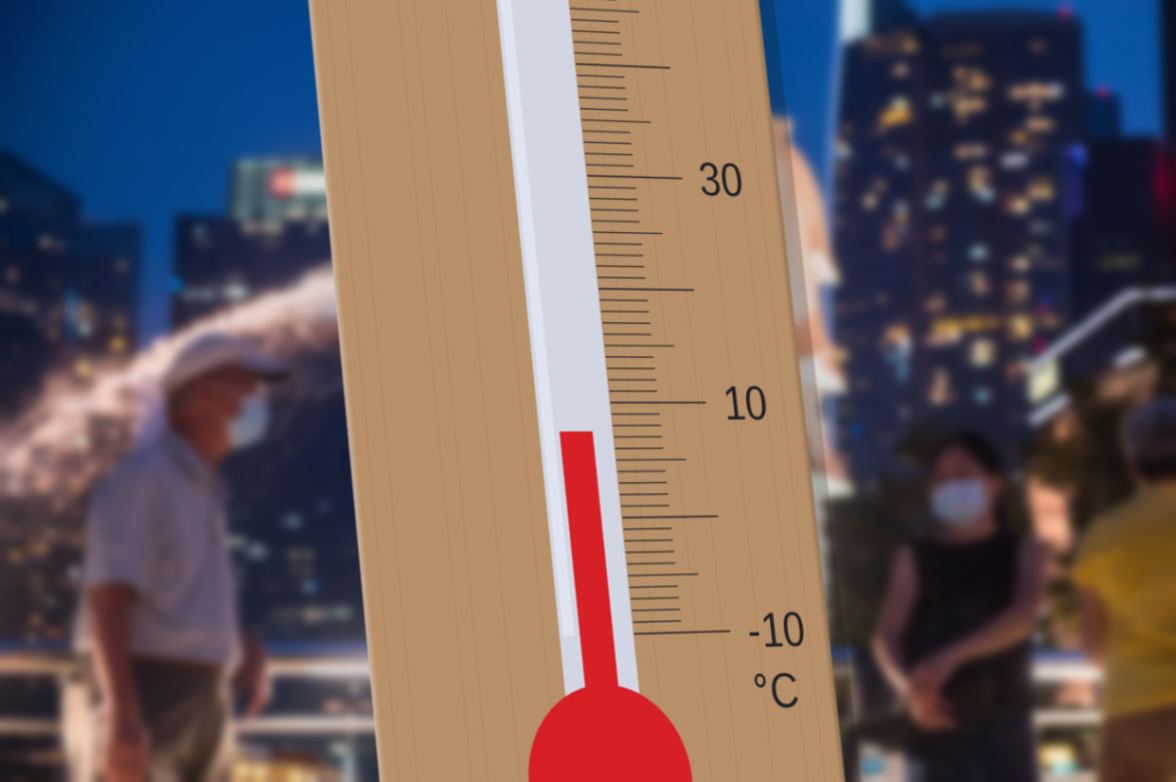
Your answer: 7.5 °C
